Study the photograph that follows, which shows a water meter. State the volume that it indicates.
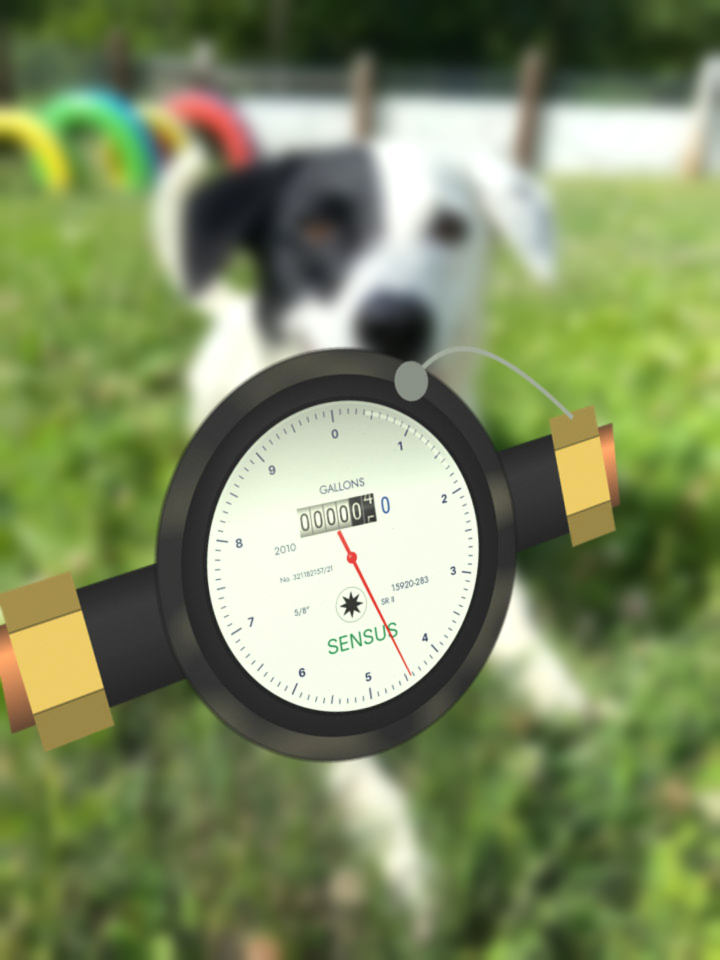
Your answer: 44.4 gal
